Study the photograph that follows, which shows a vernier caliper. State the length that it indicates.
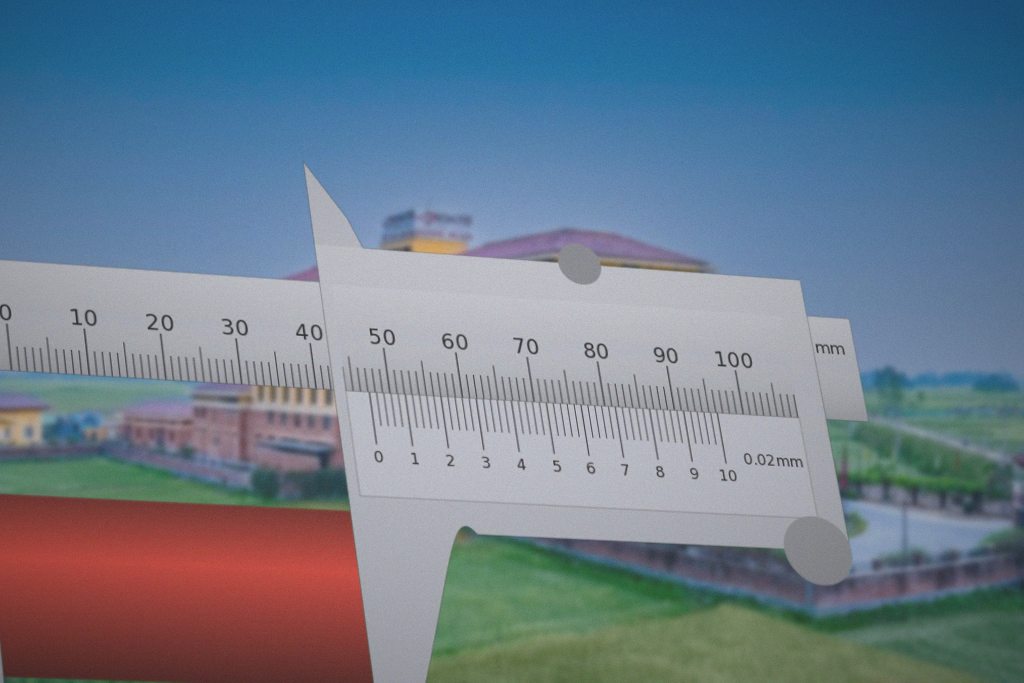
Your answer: 47.2 mm
